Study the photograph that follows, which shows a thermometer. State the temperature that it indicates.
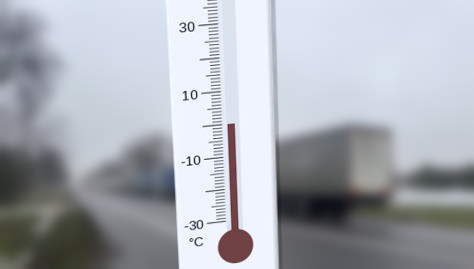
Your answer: 0 °C
